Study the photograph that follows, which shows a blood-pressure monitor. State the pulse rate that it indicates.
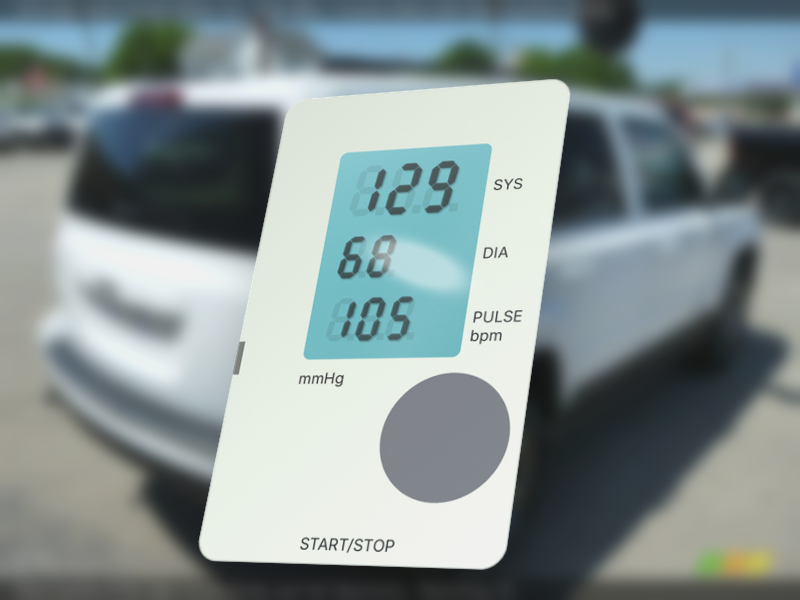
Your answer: 105 bpm
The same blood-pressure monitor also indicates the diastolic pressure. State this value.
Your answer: 68 mmHg
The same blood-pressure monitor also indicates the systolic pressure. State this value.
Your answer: 129 mmHg
